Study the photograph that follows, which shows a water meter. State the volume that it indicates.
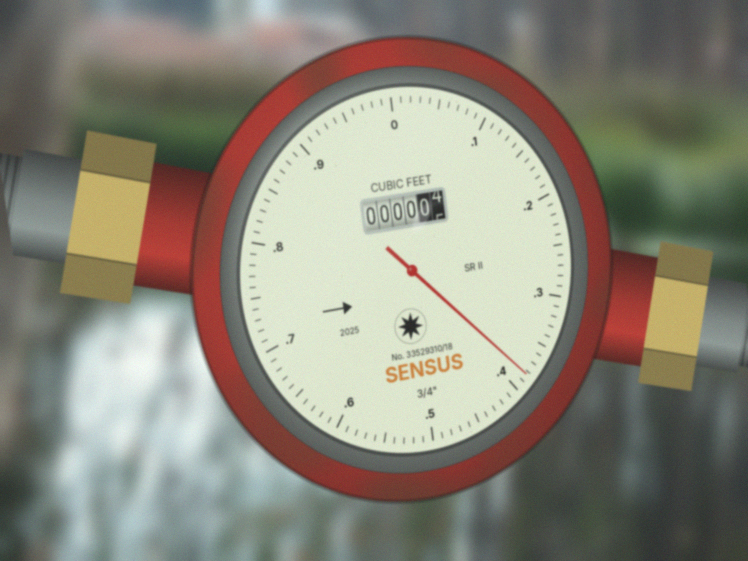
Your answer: 4.38 ft³
